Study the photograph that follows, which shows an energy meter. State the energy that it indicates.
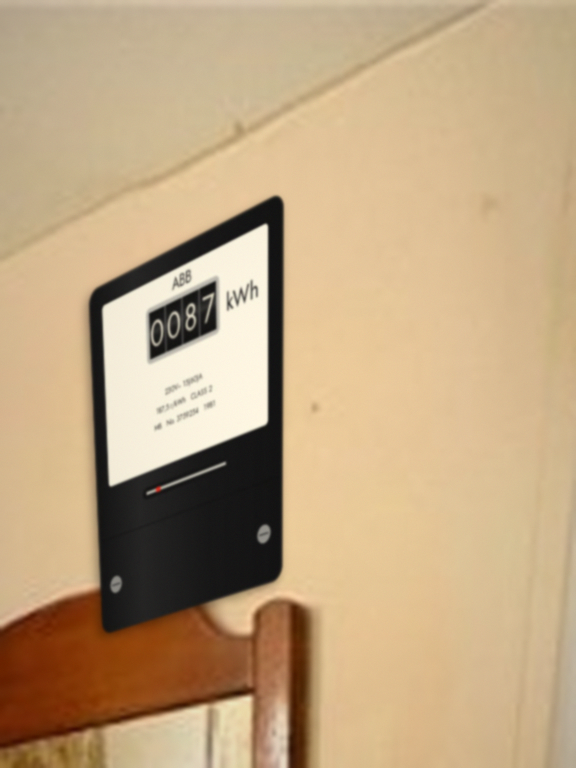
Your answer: 87 kWh
